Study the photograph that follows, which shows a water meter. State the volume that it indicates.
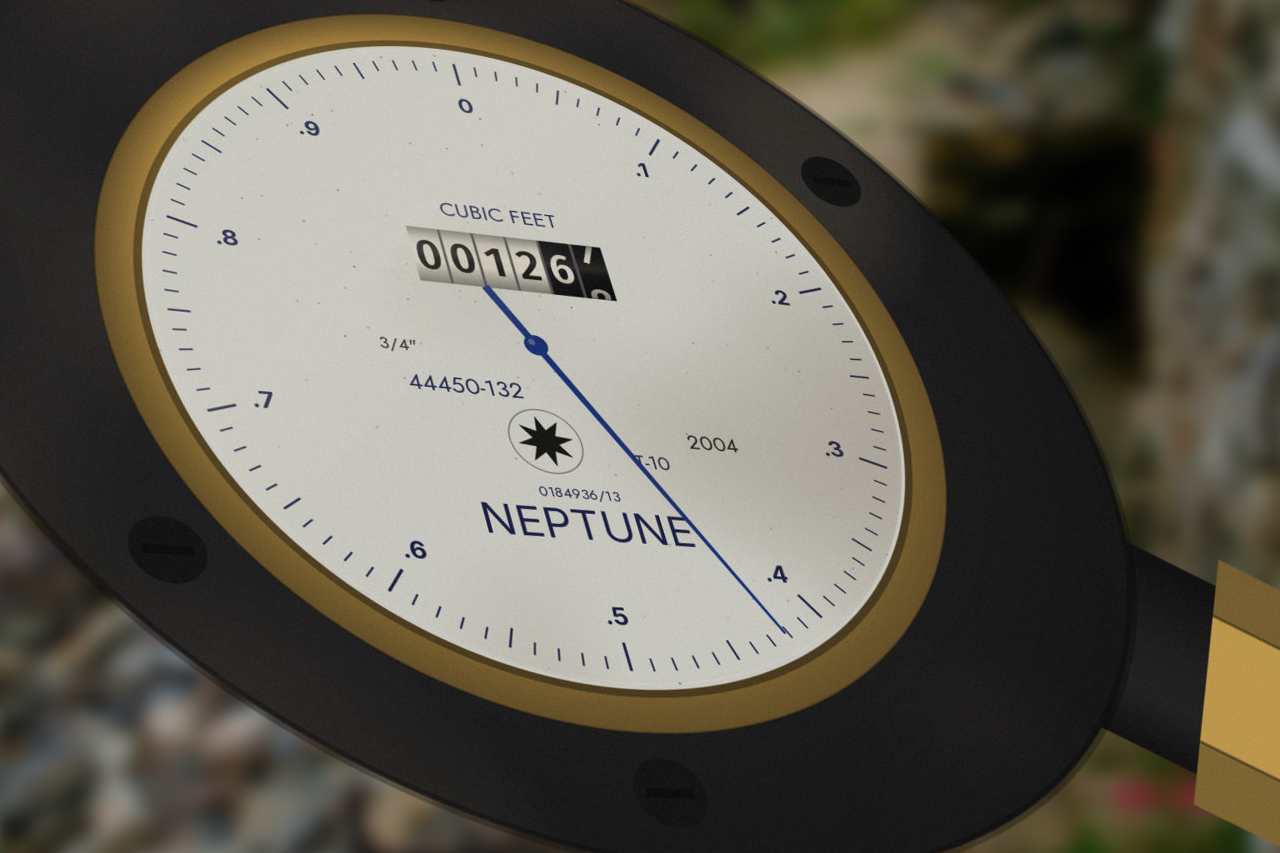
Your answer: 1267.42 ft³
